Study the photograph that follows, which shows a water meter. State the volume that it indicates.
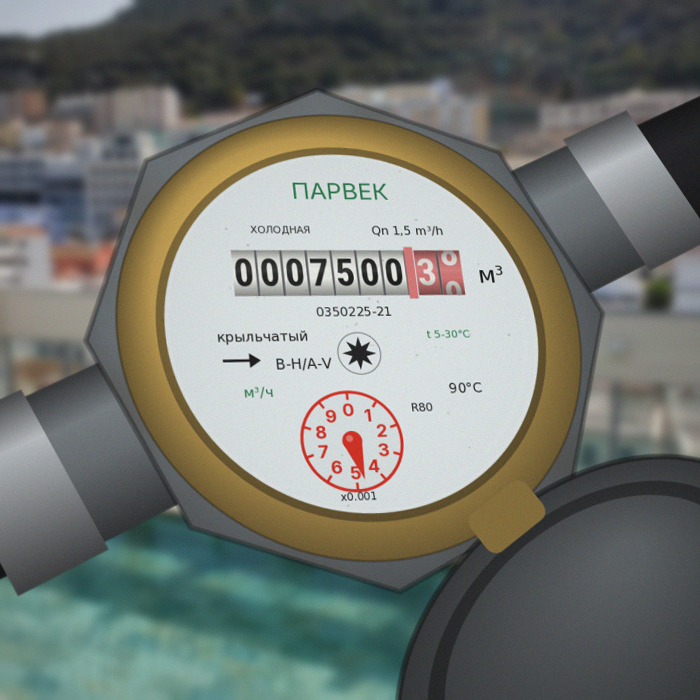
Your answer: 7500.384 m³
